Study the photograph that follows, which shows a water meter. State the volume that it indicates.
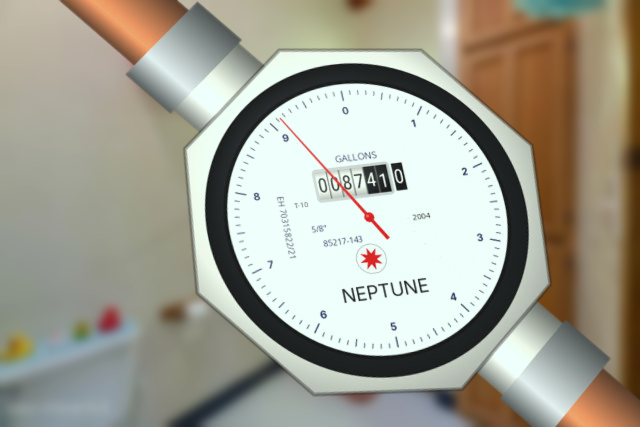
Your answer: 87409.1 gal
